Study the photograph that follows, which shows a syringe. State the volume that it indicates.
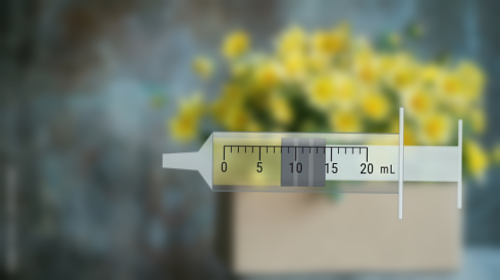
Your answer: 8 mL
